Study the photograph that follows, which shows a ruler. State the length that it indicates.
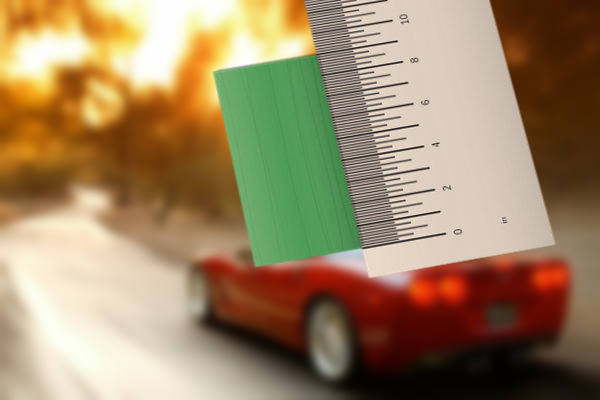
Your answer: 9 in
